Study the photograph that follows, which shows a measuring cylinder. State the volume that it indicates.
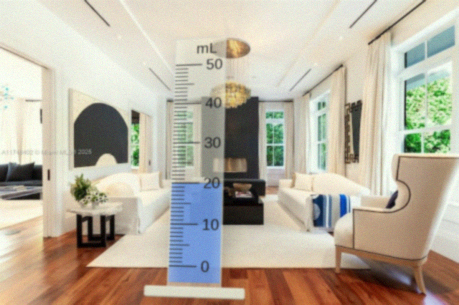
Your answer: 20 mL
